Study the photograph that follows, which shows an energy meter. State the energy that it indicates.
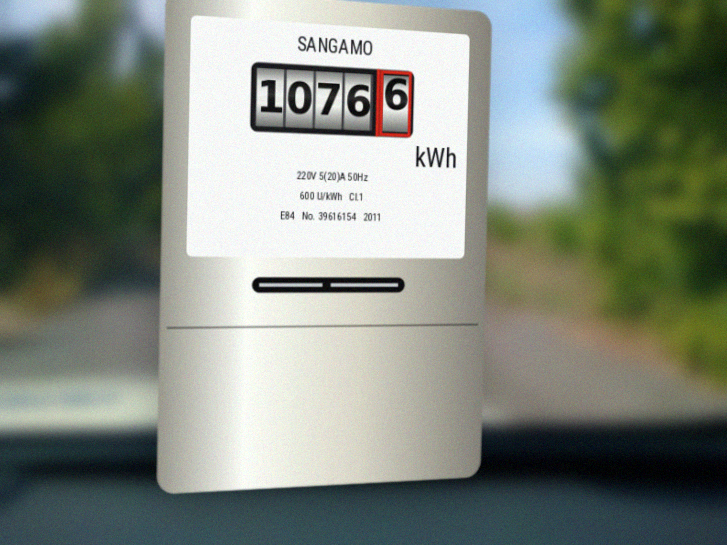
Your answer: 1076.6 kWh
